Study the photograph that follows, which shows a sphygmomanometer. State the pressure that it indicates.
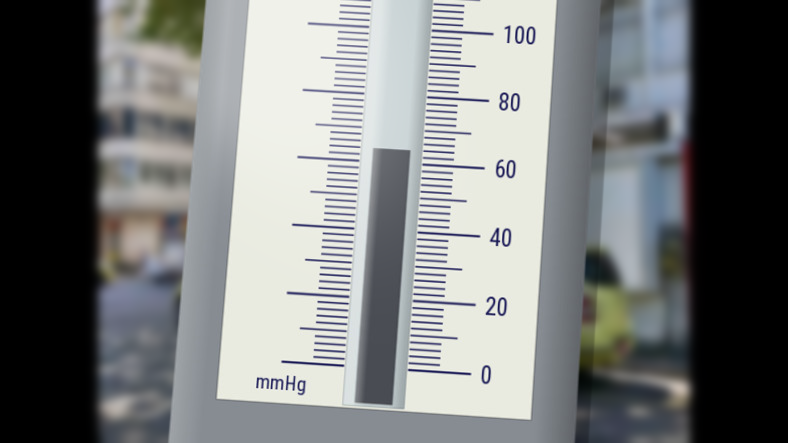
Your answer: 64 mmHg
